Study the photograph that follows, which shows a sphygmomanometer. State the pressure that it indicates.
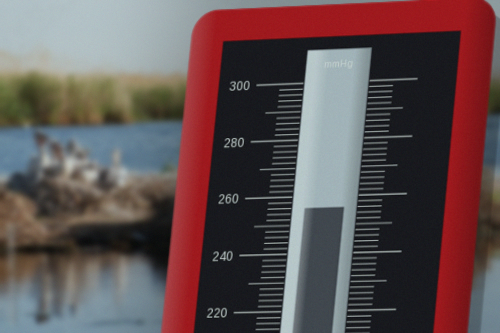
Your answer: 256 mmHg
